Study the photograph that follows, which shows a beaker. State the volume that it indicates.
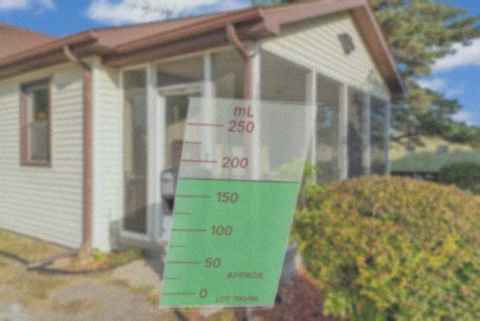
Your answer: 175 mL
